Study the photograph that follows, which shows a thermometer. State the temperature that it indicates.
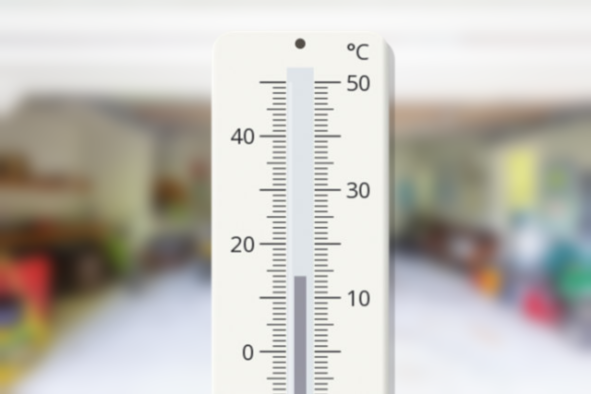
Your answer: 14 °C
